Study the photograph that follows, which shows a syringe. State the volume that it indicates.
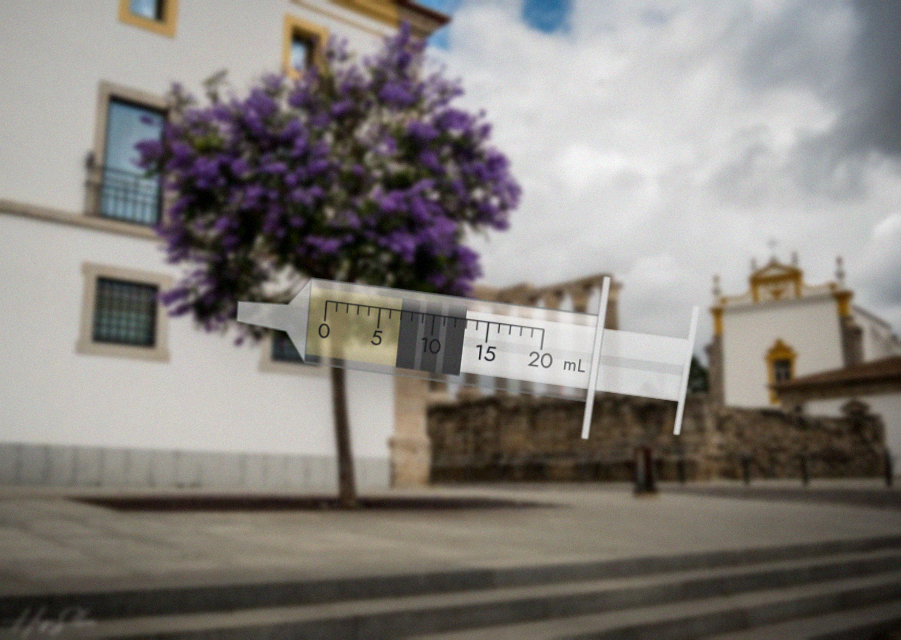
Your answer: 7 mL
